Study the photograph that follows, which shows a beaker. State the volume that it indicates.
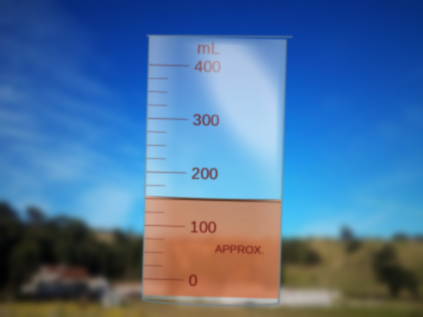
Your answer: 150 mL
